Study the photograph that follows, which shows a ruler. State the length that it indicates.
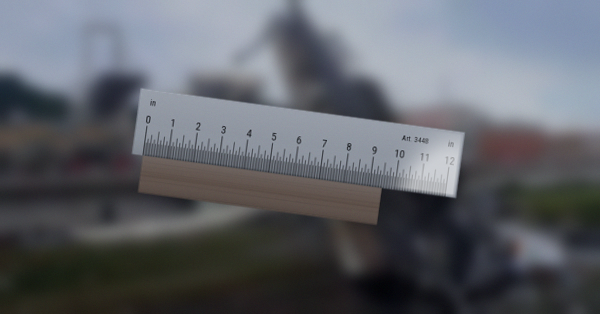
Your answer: 9.5 in
